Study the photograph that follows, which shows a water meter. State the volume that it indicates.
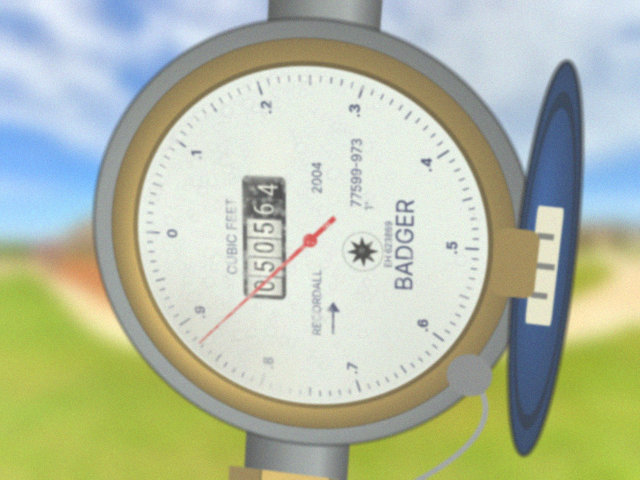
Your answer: 50563.87 ft³
